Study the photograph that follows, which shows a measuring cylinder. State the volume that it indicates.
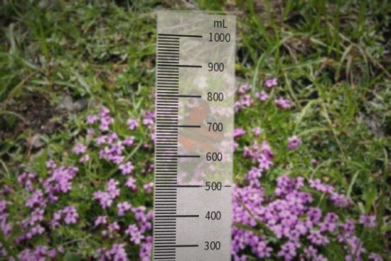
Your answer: 500 mL
